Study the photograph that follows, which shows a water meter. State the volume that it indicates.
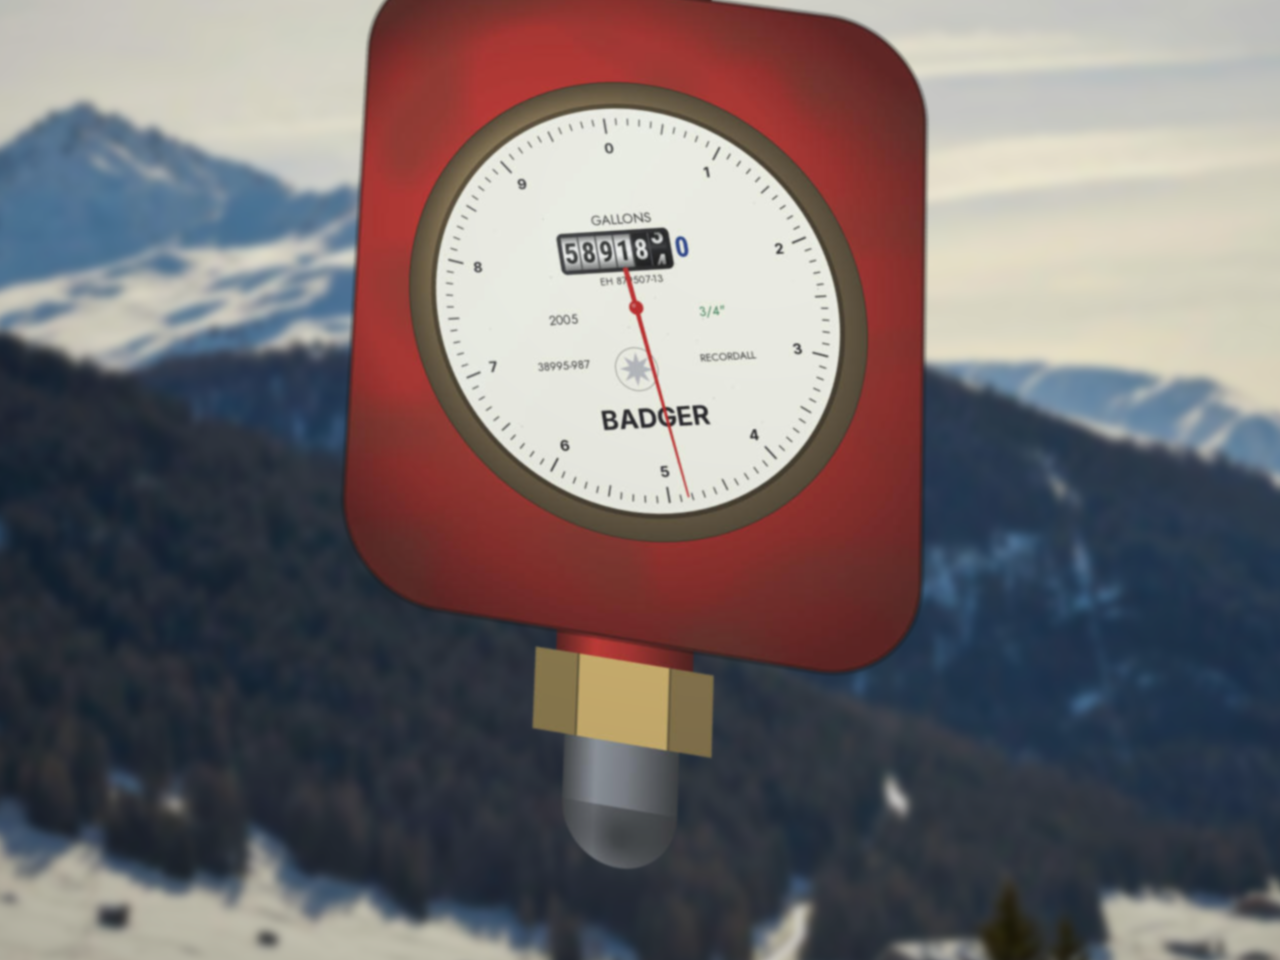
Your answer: 5891834.8 gal
